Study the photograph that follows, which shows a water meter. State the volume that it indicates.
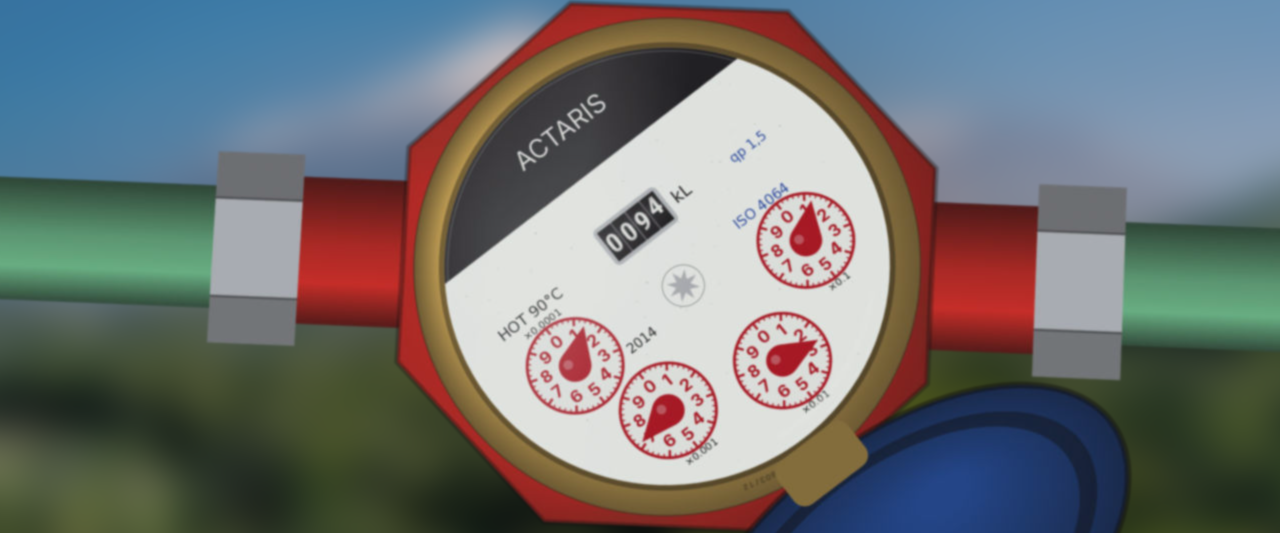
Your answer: 94.1271 kL
